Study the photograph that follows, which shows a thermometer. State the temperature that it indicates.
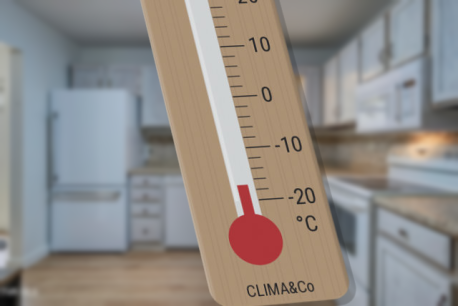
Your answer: -17 °C
